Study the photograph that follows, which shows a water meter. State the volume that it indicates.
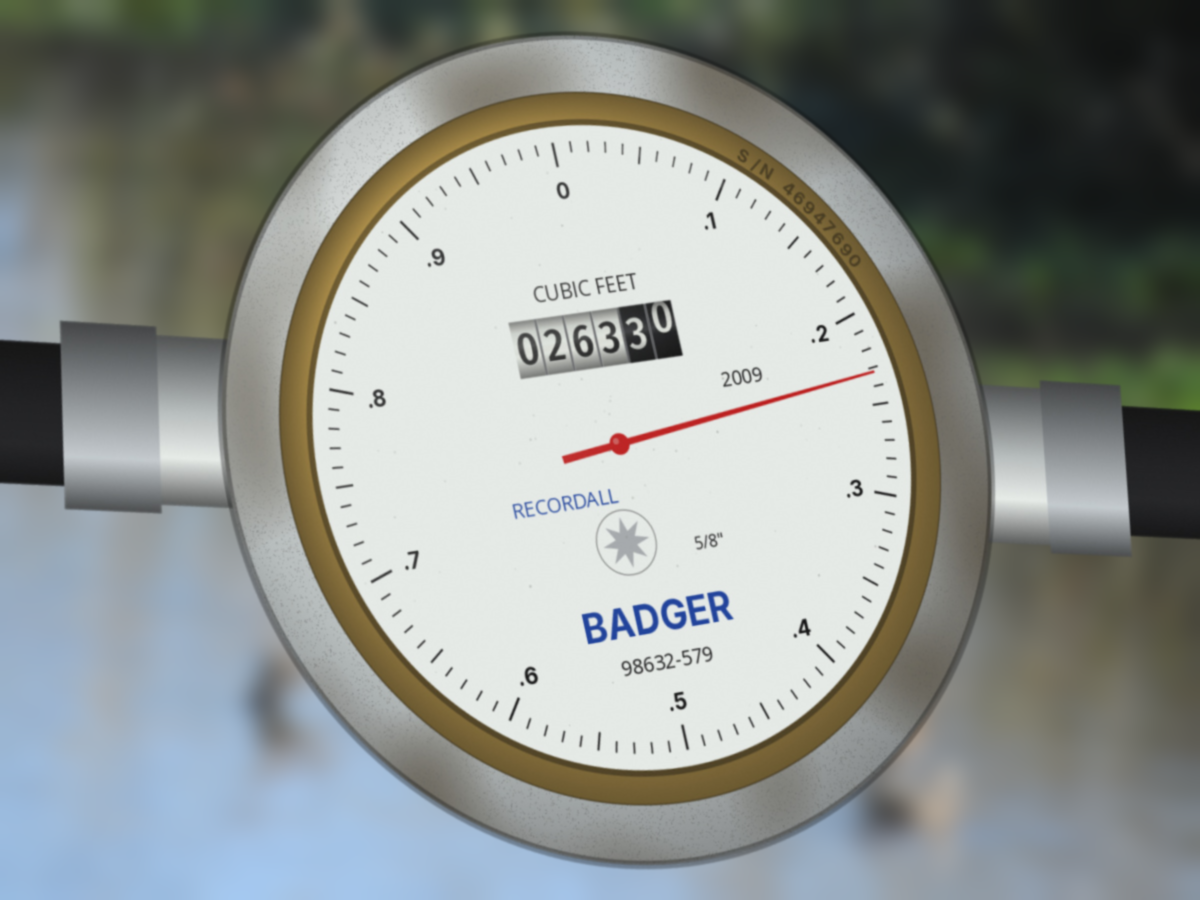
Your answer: 26330.23 ft³
